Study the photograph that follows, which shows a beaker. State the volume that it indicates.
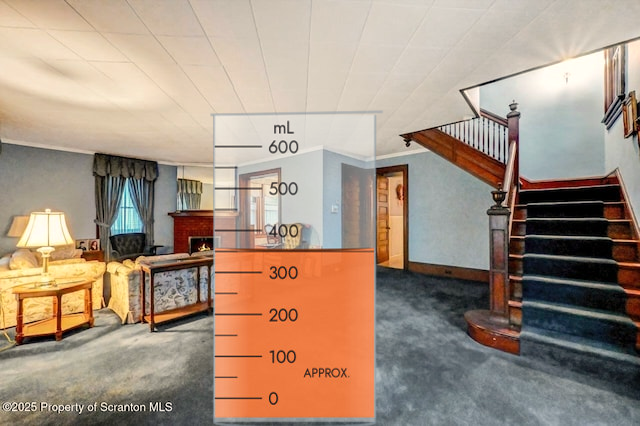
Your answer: 350 mL
